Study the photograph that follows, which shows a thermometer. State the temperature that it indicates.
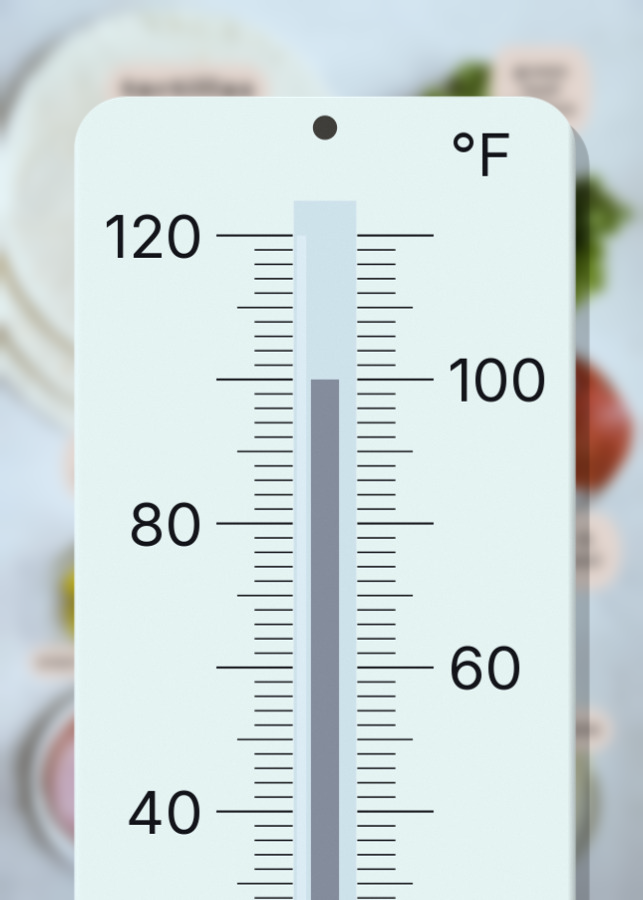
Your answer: 100 °F
